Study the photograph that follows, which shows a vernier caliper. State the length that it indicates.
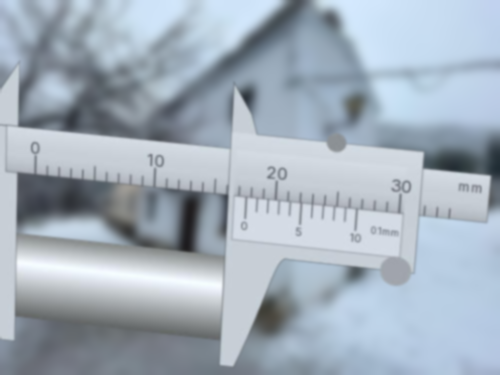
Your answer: 17.6 mm
